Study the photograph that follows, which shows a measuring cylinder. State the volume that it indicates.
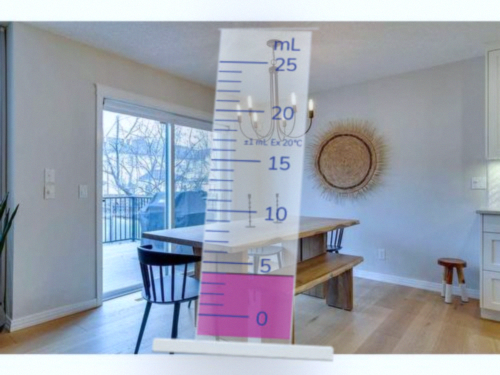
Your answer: 4 mL
